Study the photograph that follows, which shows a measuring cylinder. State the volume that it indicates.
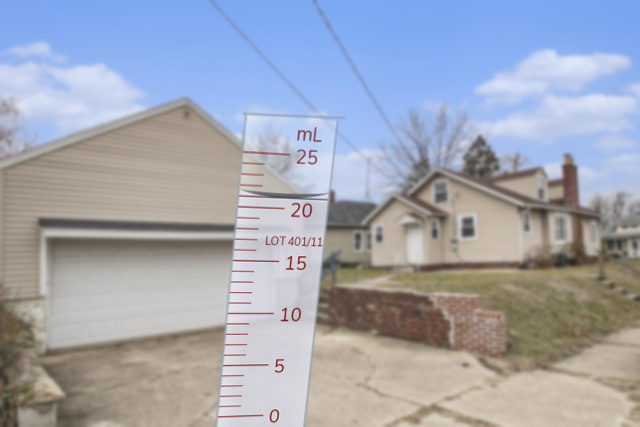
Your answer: 21 mL
